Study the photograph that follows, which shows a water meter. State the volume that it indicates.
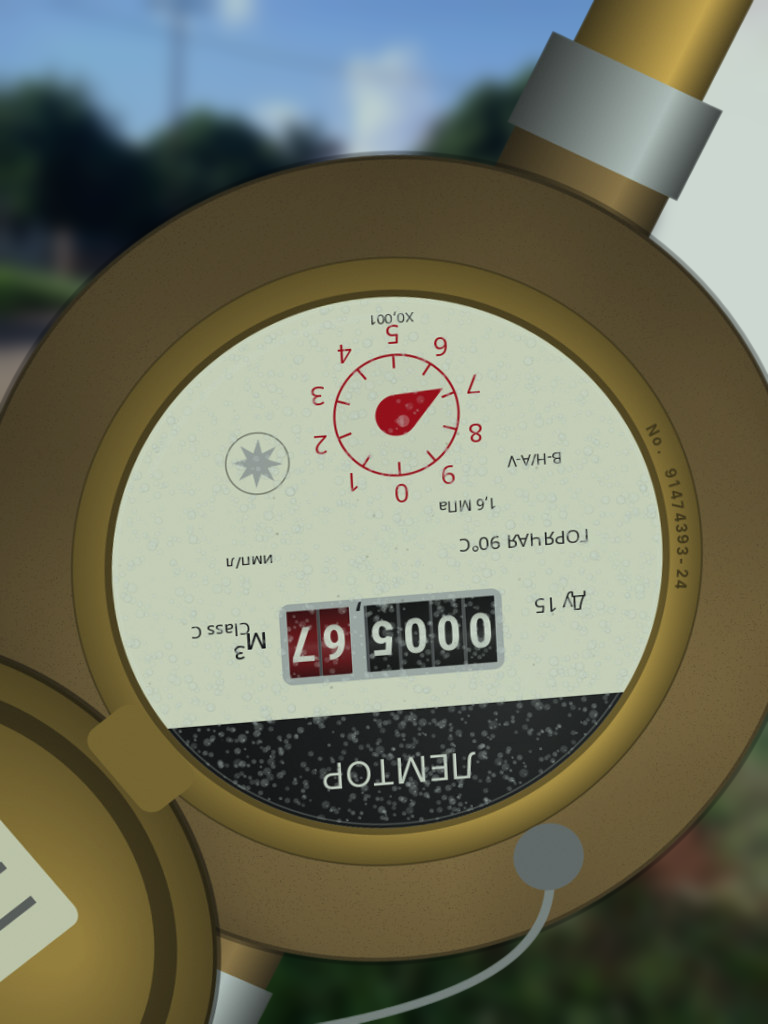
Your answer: 5.676 m³
